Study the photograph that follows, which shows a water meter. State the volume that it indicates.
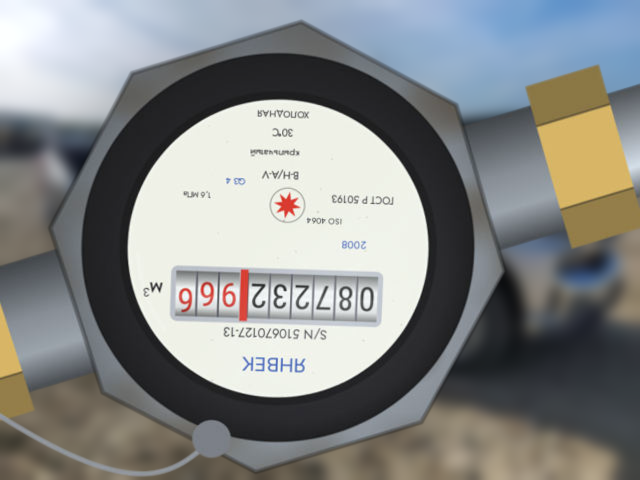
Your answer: 87232.966 m³
